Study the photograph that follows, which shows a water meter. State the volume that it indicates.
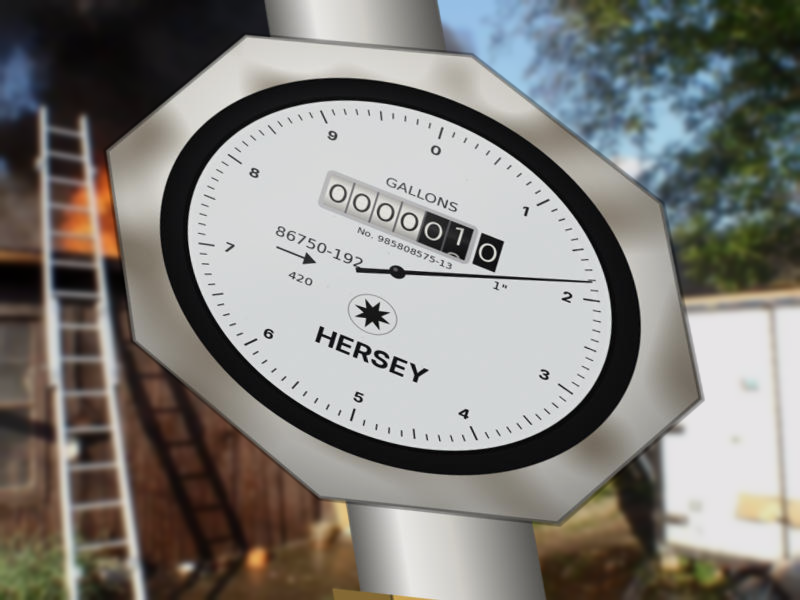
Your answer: 11.8 gal
